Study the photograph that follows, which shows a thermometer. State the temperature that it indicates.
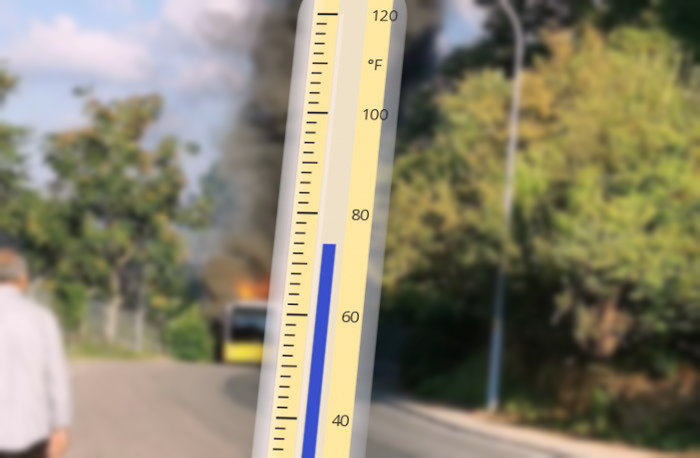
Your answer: 74 °F
